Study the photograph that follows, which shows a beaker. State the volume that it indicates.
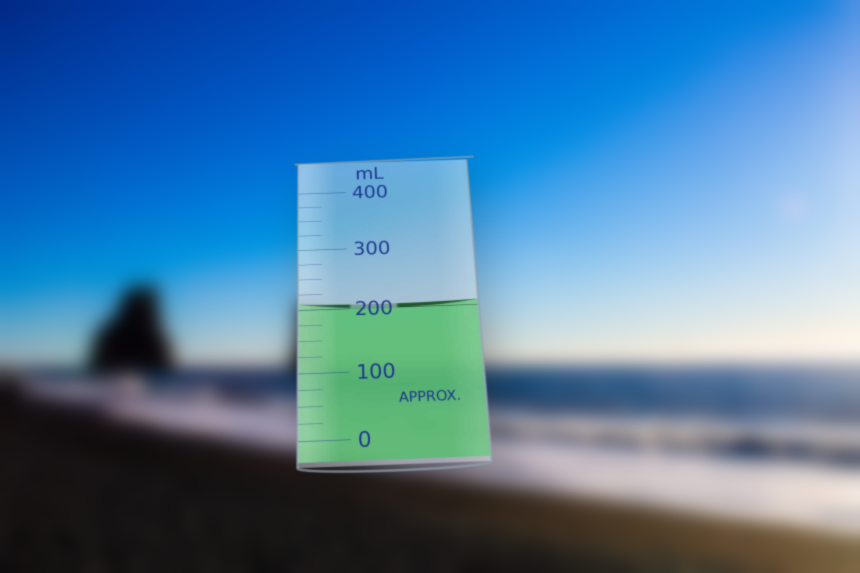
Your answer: 200 mL
